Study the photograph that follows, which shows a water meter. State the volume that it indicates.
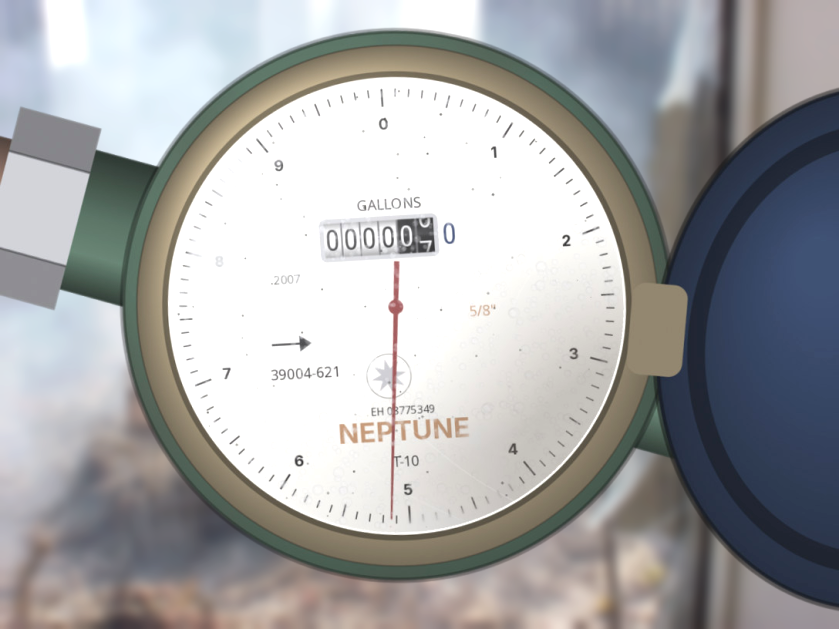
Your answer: 65.1 gal
